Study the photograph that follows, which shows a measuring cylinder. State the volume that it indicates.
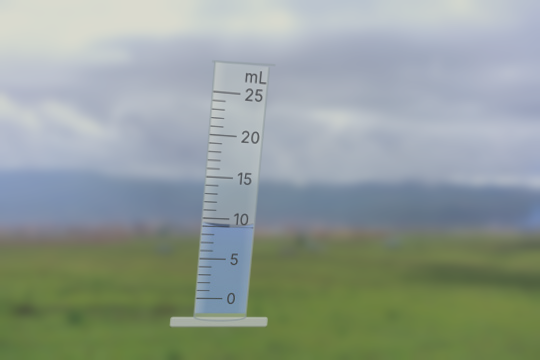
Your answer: 9 mL
